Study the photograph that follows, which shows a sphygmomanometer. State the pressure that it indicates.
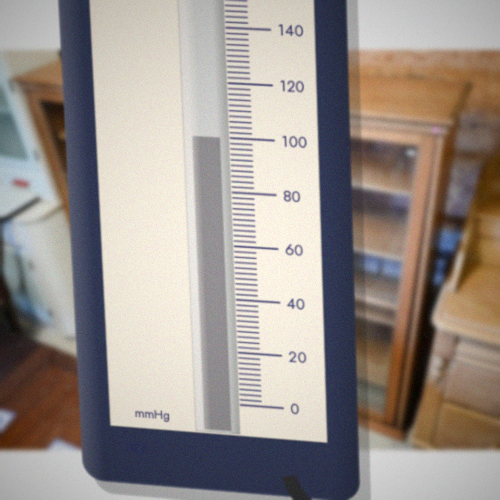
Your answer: 100 mmHg
